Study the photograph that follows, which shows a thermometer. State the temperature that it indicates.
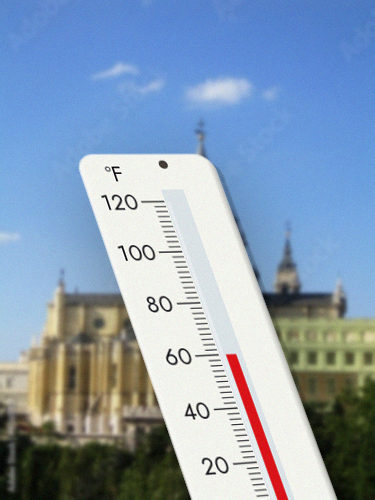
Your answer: 60 °F
